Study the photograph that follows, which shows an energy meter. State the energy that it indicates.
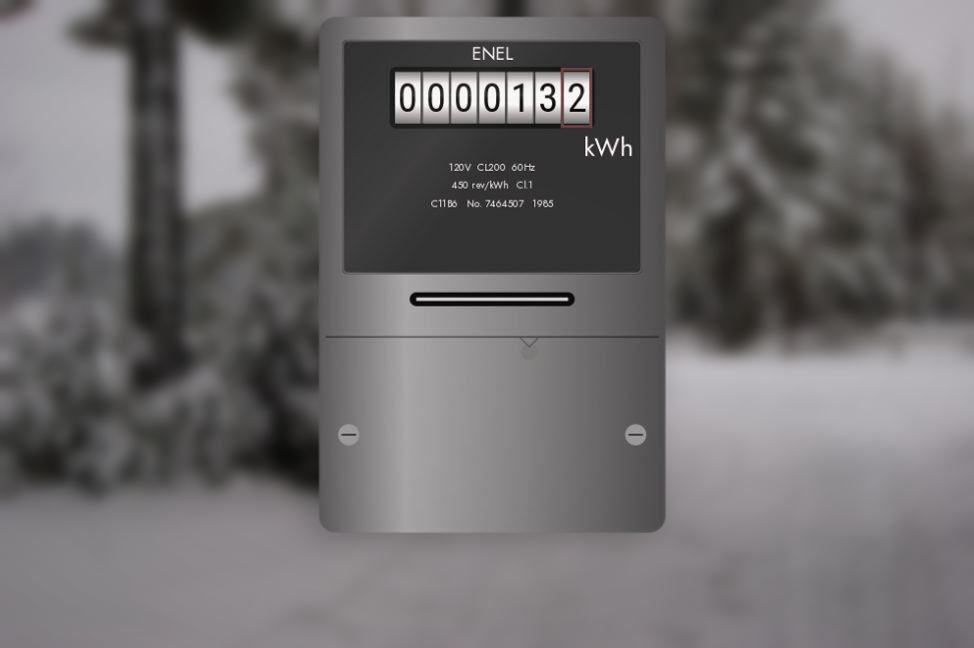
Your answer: 13.2 kWh
